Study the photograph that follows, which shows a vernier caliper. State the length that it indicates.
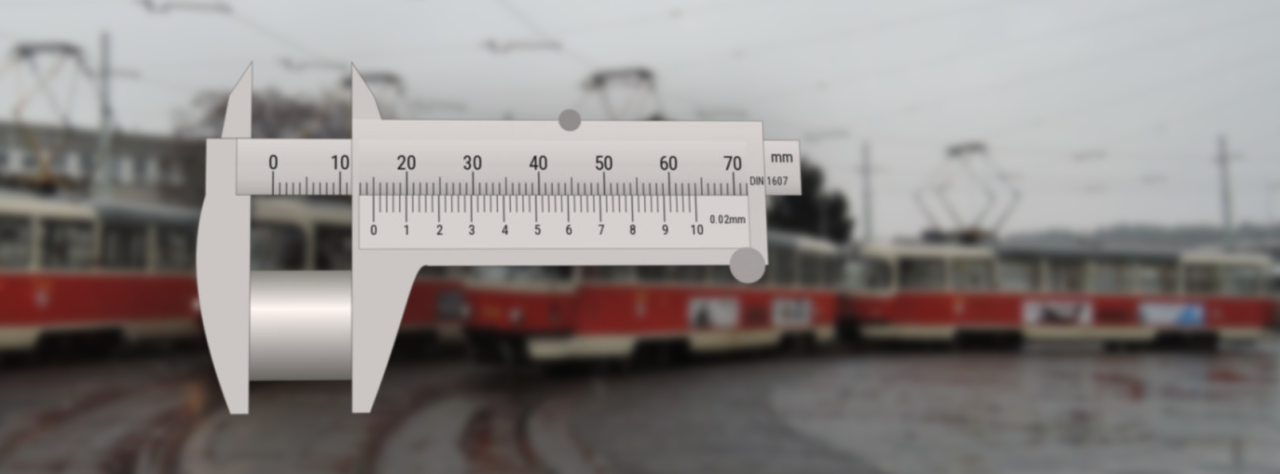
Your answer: 15.0 mm
